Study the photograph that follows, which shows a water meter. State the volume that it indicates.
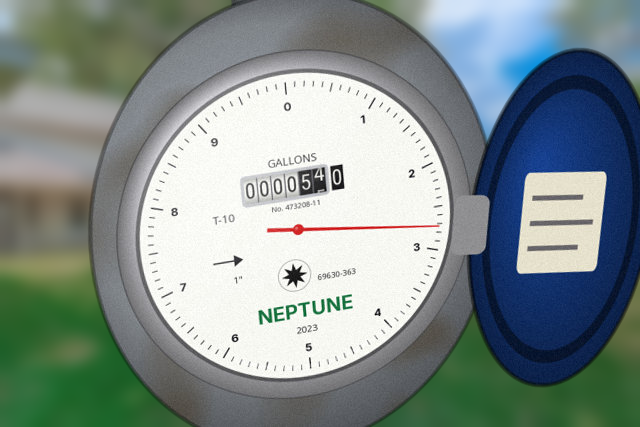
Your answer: 542.7 gal
